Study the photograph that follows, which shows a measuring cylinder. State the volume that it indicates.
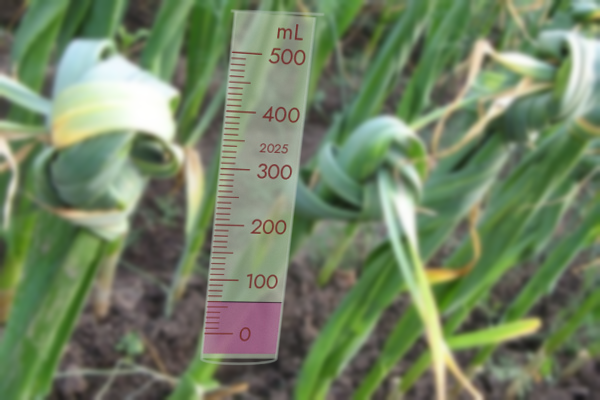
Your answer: 60 mL
